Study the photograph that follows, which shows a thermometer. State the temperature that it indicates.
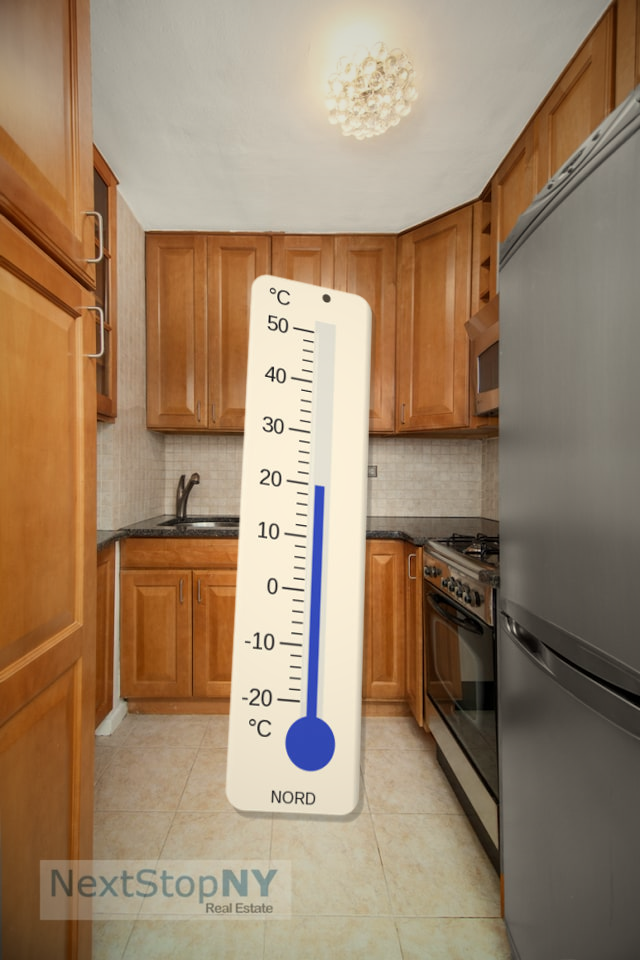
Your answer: 20 °C
